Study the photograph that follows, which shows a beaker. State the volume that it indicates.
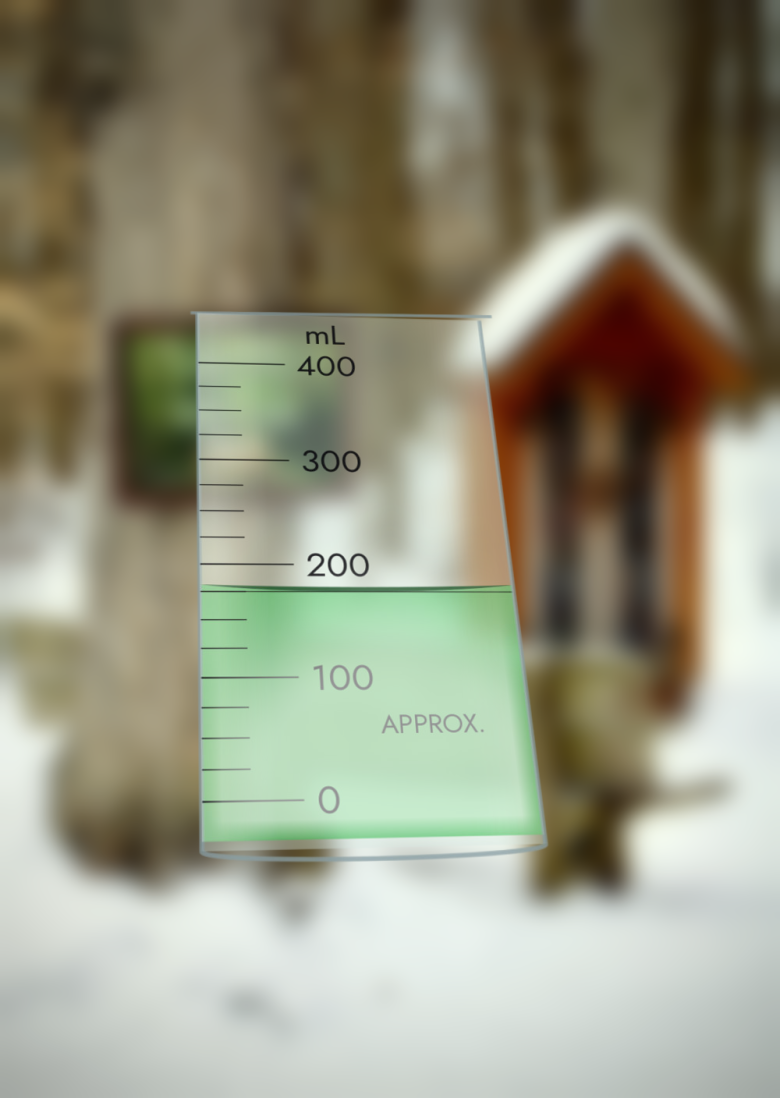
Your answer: 175 mL
